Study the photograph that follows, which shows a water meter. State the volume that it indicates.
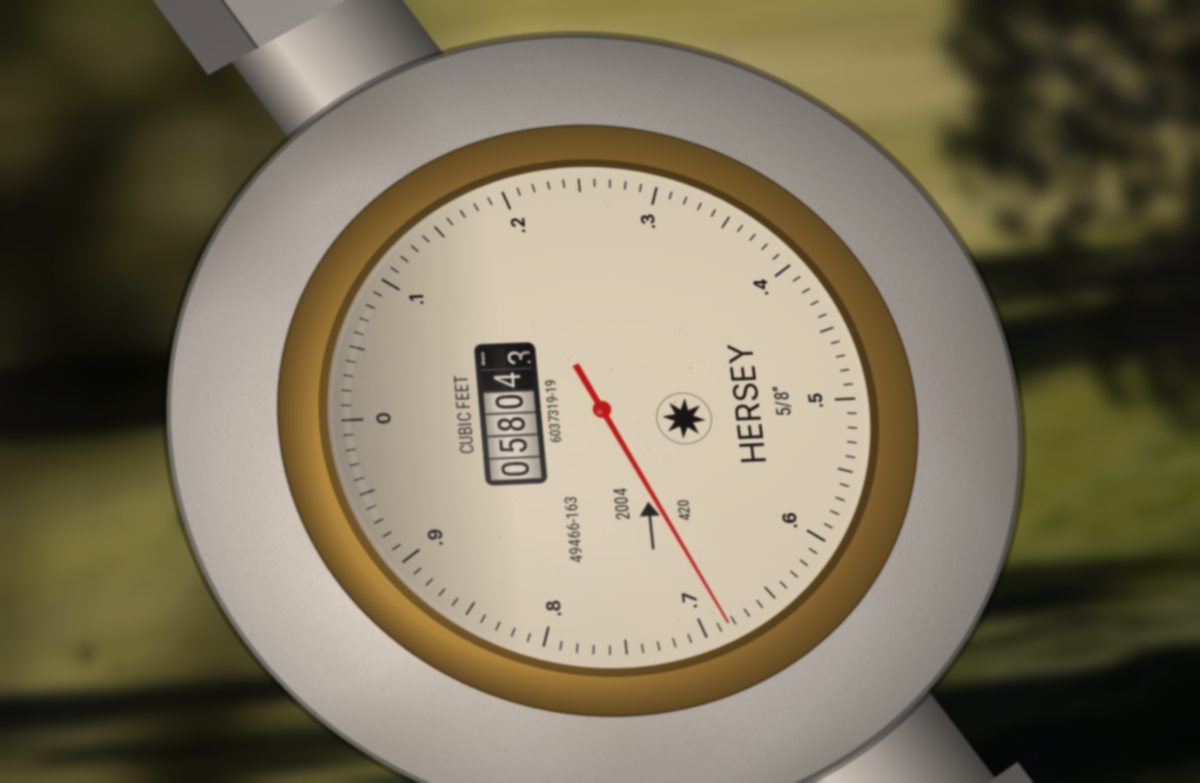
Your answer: 58042.68 ft³
